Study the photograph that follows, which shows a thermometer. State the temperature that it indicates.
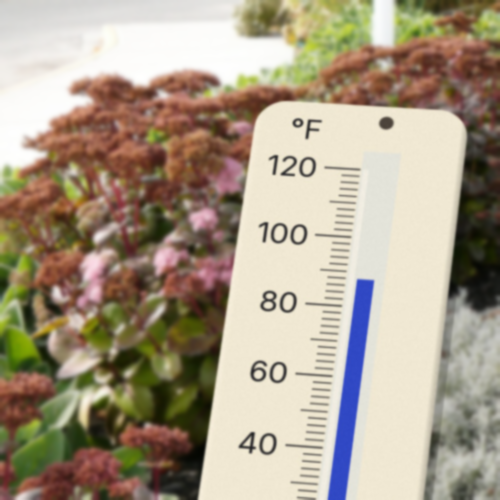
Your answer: 88 °F
